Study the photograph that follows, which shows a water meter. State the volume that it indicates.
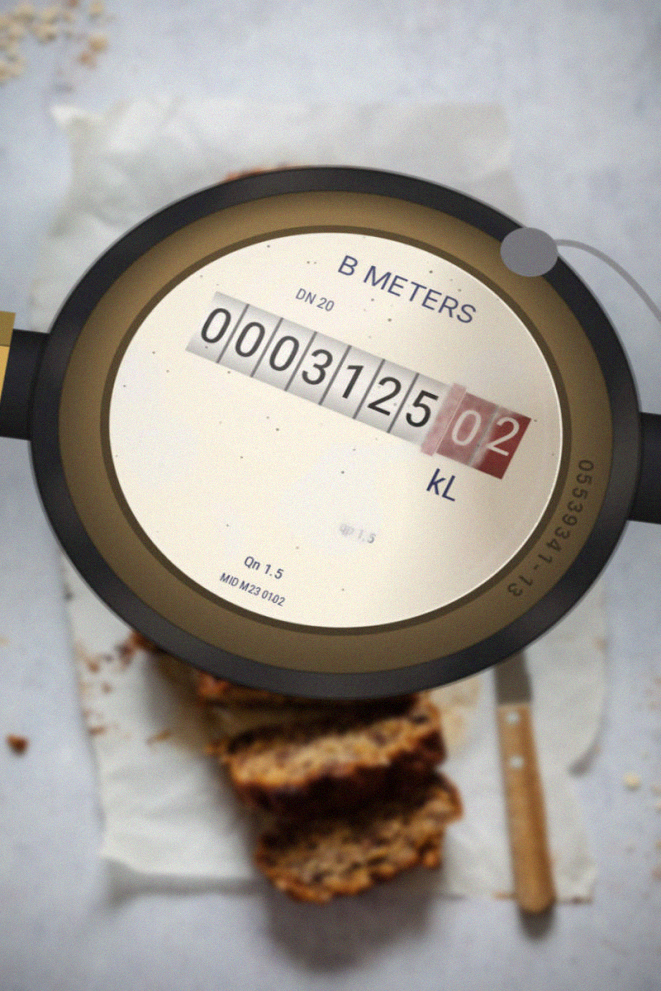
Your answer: 3125.02 kL
